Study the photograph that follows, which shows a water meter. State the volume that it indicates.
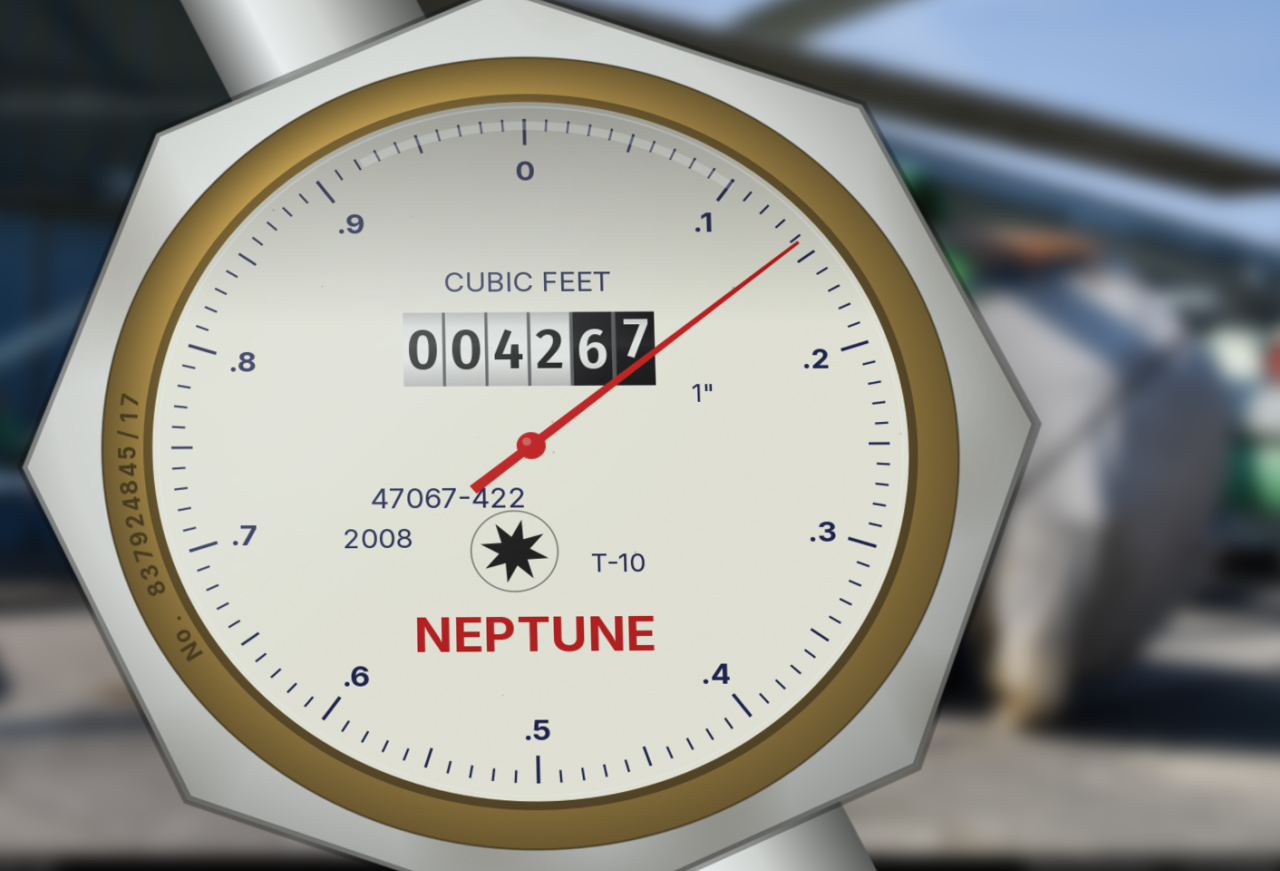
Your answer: 4267.14 ft³
